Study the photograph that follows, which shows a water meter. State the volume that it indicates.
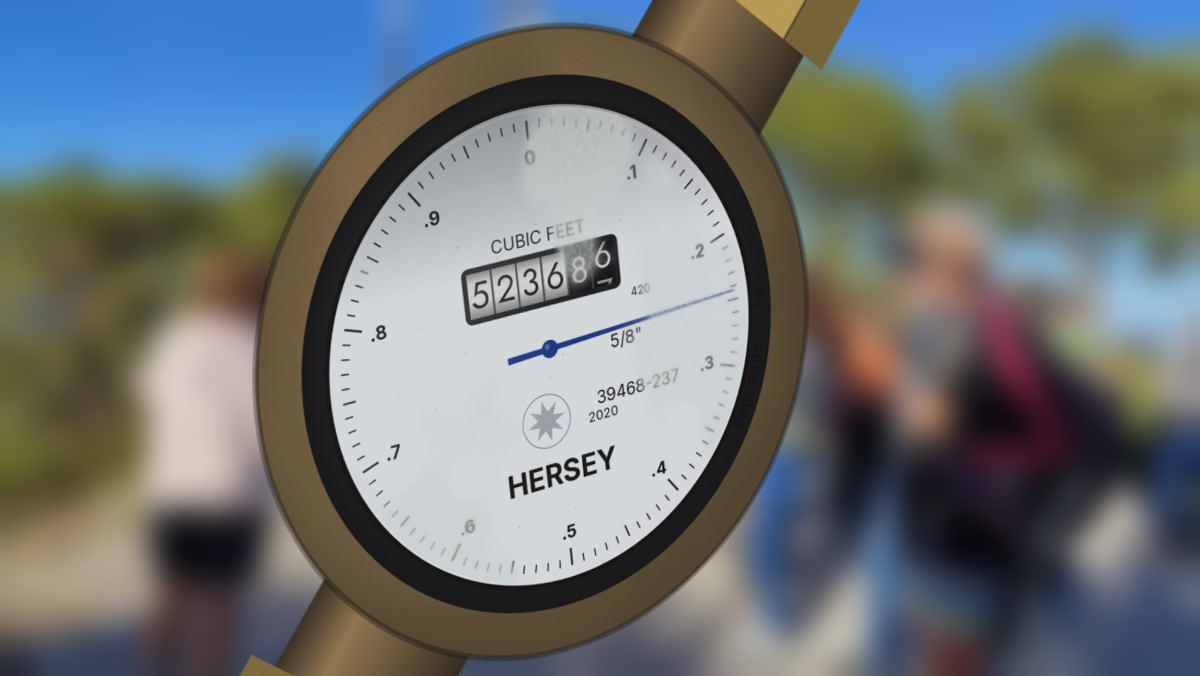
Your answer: 523686.24 ft³
